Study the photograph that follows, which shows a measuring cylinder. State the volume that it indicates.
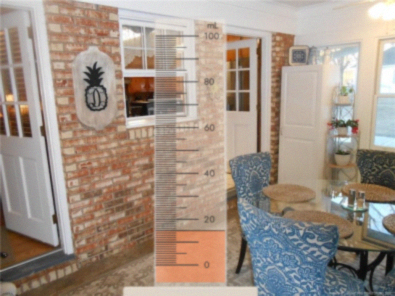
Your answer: 15 mL
